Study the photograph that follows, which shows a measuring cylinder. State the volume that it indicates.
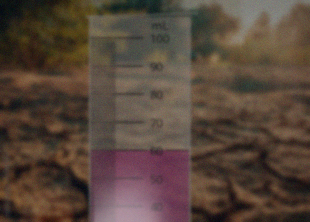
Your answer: 60 mL
